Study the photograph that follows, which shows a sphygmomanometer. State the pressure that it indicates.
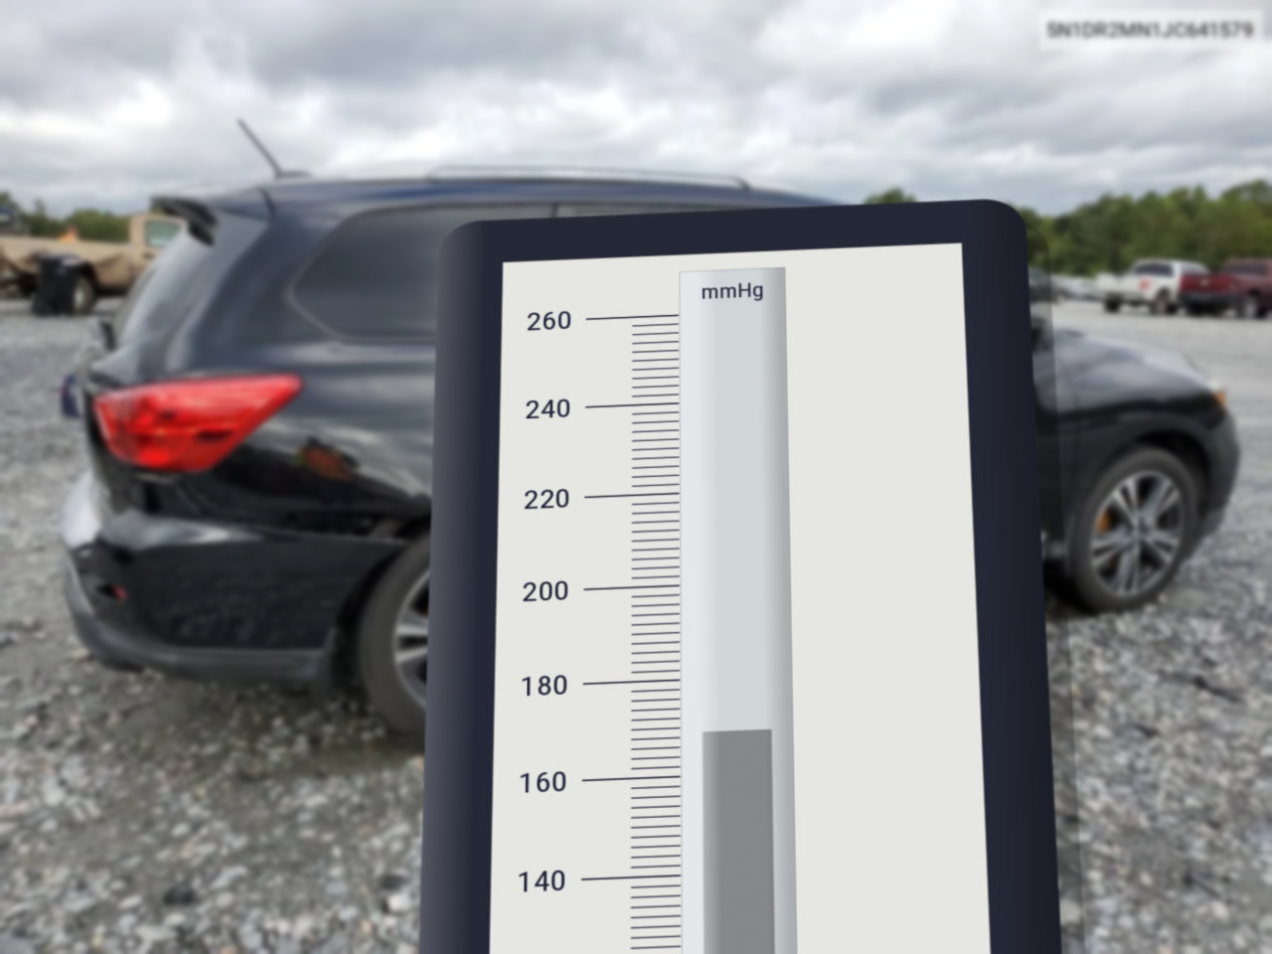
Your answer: 169 mmHg
